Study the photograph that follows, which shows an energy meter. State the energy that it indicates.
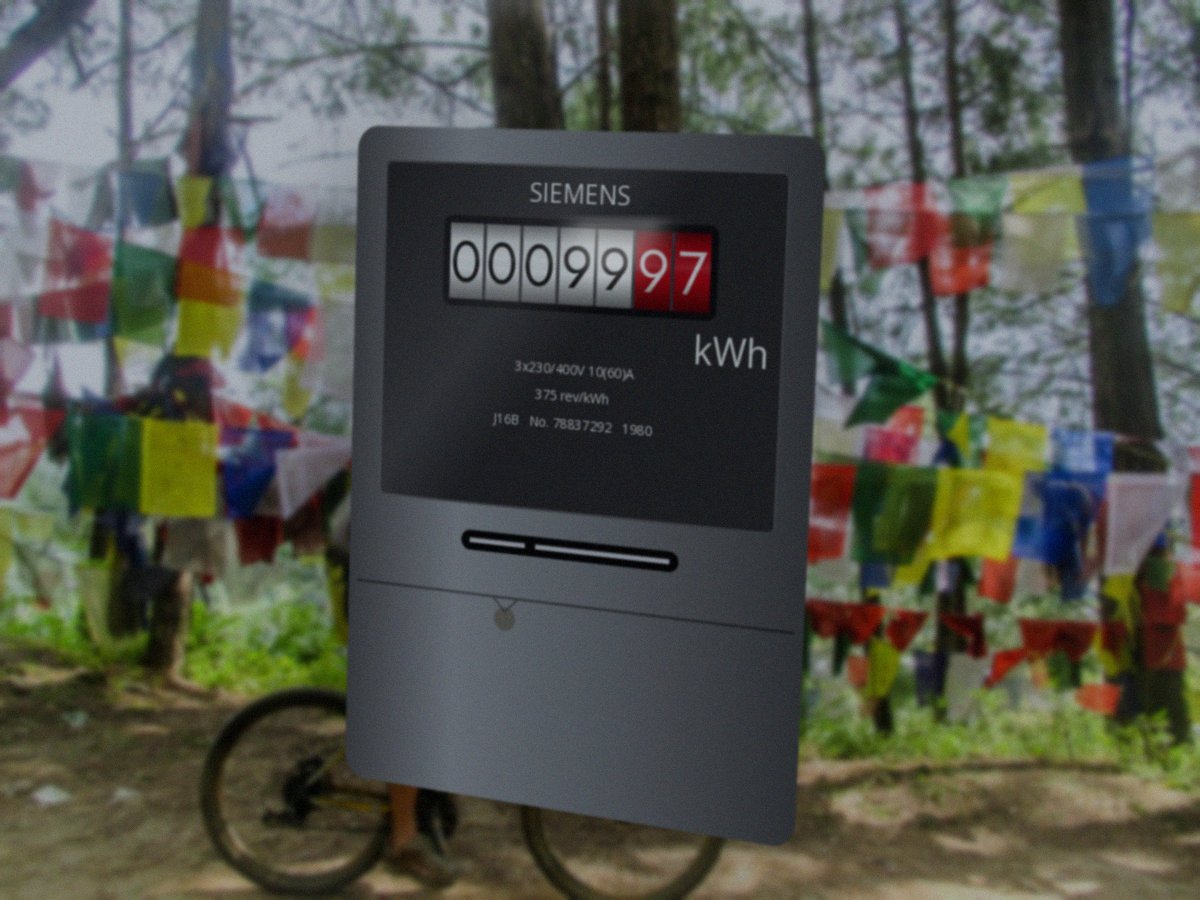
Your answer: 99.97 kWh
